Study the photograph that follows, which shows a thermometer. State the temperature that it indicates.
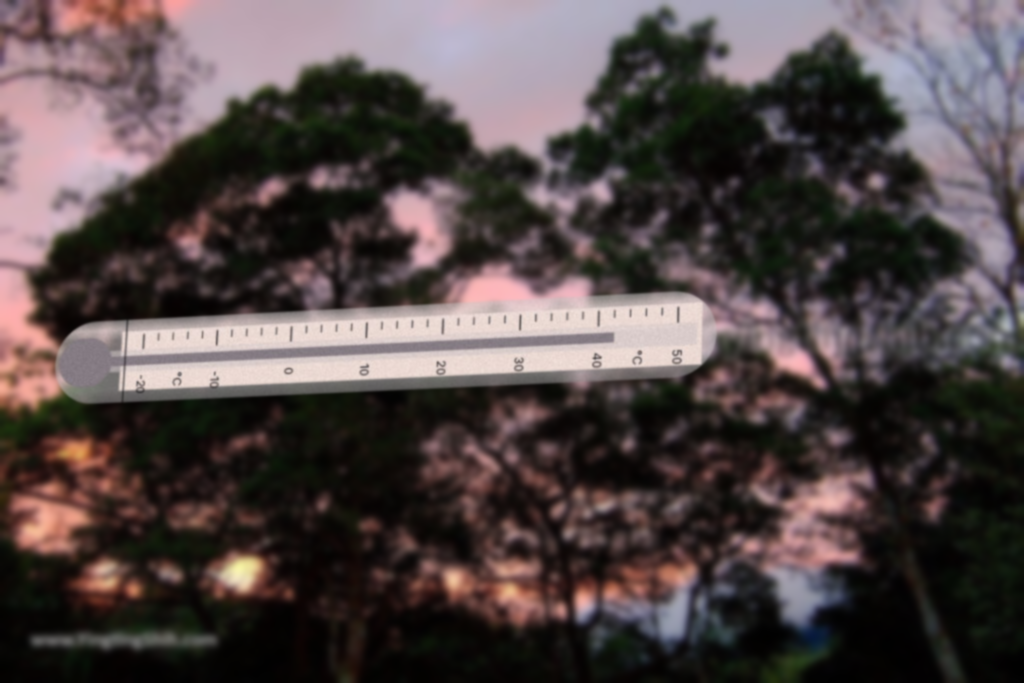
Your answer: 42 °C
